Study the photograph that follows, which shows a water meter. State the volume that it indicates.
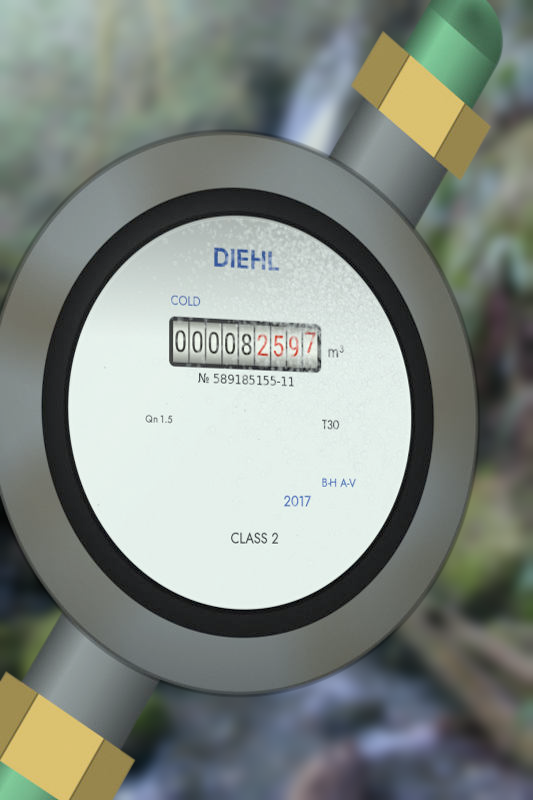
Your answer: 8.2597 m³
